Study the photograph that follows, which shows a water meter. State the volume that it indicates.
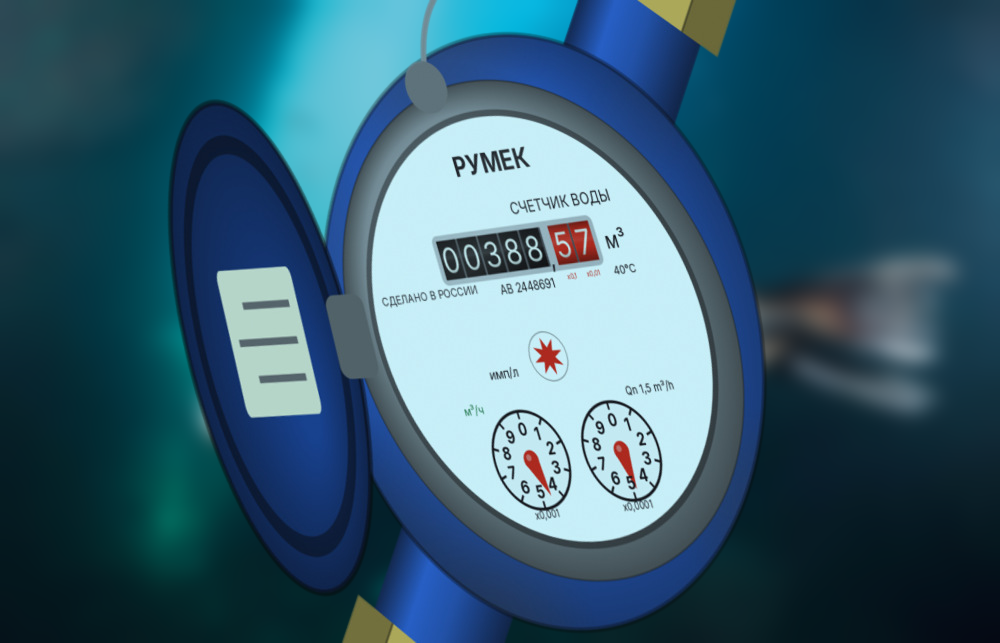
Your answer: 388.5744 m³
